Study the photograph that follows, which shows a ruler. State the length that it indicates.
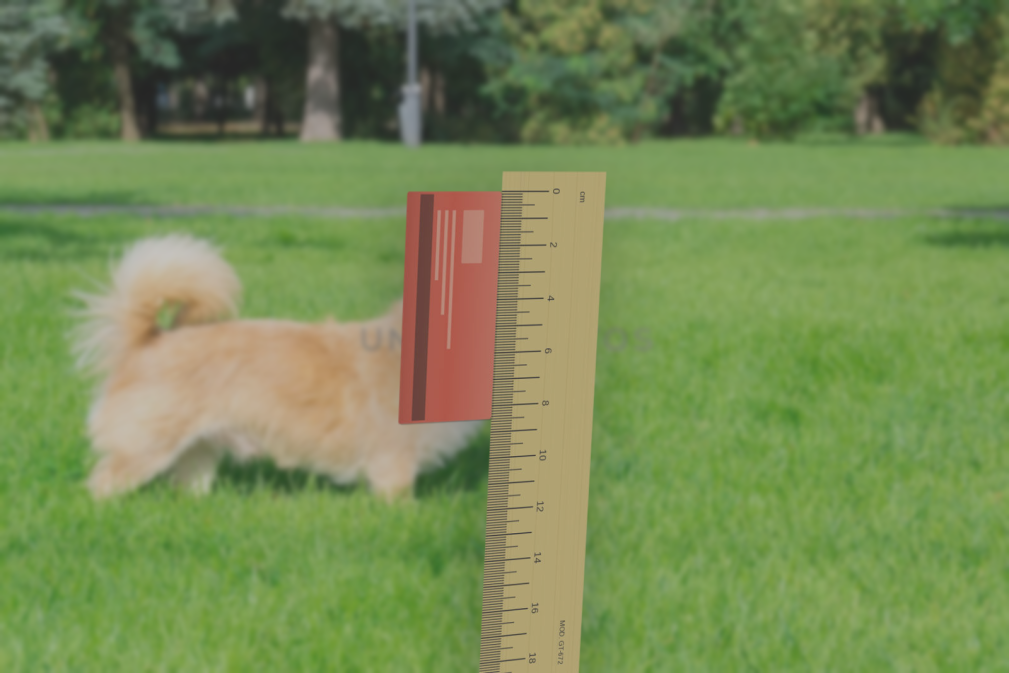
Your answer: 8.5 cm
